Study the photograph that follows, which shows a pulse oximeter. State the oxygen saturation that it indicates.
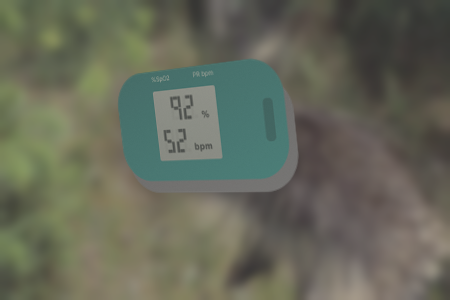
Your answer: 92 %
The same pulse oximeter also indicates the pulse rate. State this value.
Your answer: 52 bpm
